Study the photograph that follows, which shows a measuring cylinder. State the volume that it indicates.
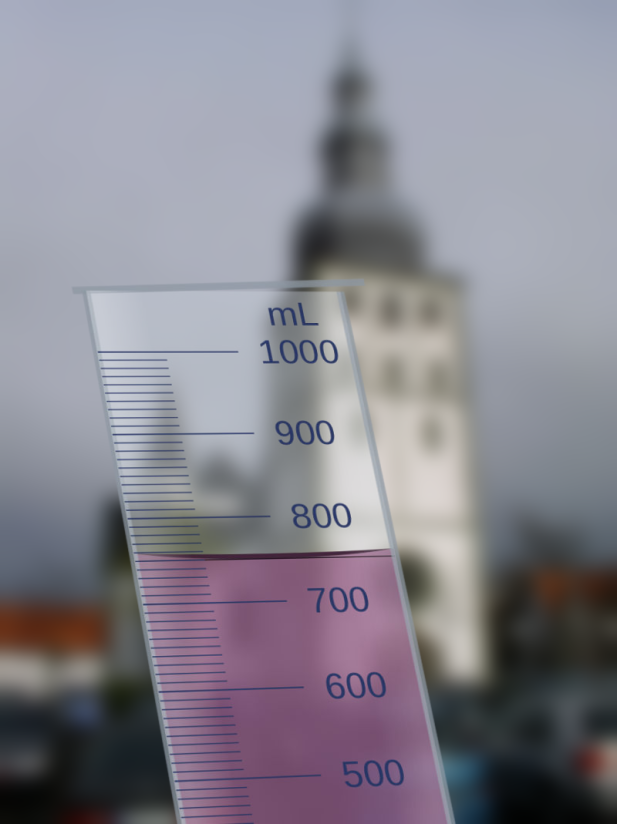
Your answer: 750 mL
